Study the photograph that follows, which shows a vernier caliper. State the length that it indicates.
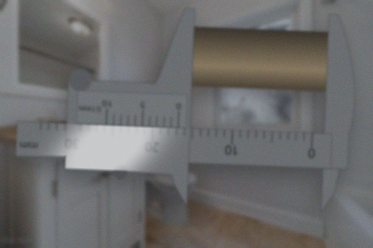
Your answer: 16.8 mm
